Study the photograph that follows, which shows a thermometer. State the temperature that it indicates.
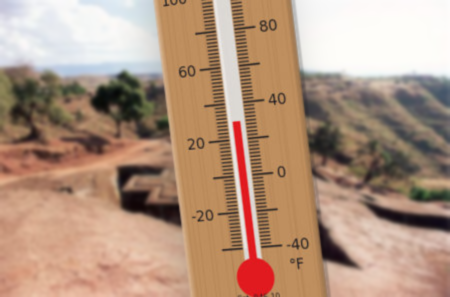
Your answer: 30 °F
